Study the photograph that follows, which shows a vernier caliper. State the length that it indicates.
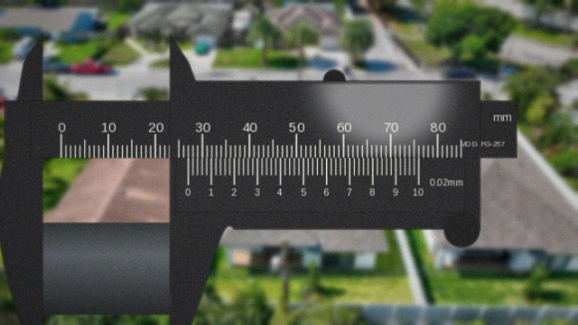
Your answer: 27.0 mm
